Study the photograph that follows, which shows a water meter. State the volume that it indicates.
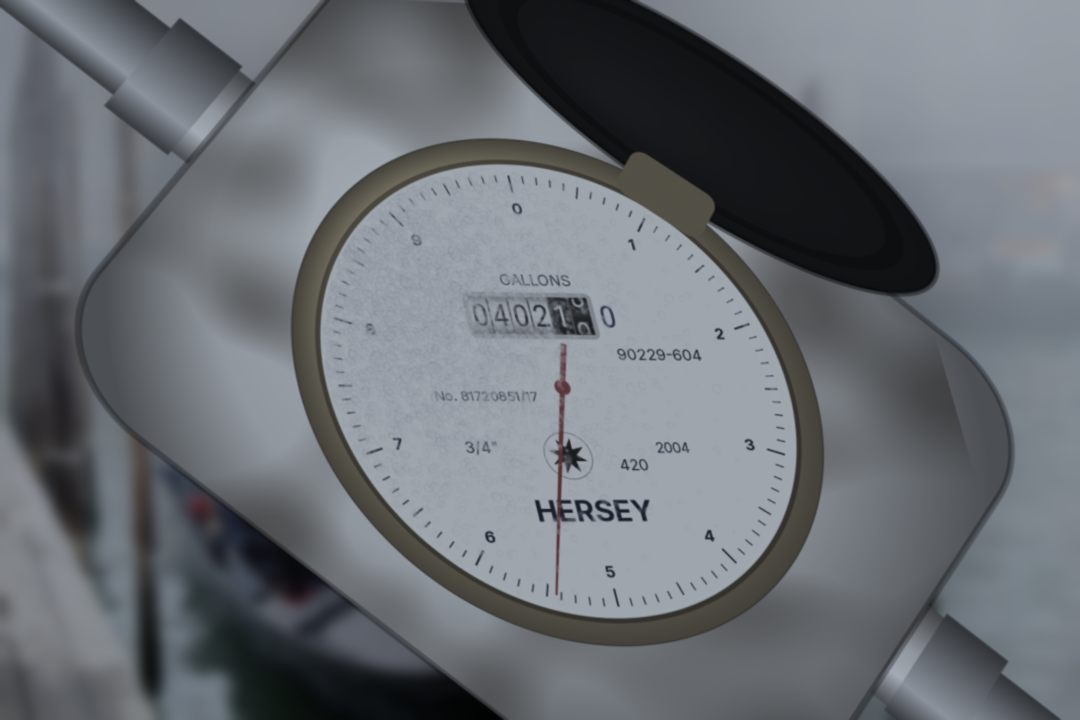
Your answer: 402185.4 gal
